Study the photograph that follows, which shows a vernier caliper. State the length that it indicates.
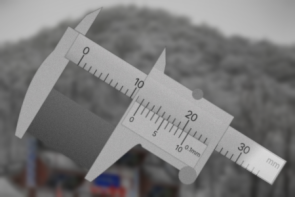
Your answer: 12.0 mm
